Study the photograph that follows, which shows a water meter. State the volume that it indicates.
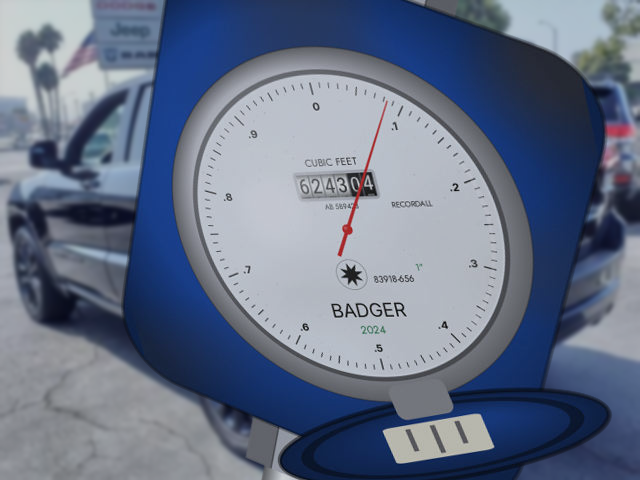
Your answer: 624304.08 ft³
